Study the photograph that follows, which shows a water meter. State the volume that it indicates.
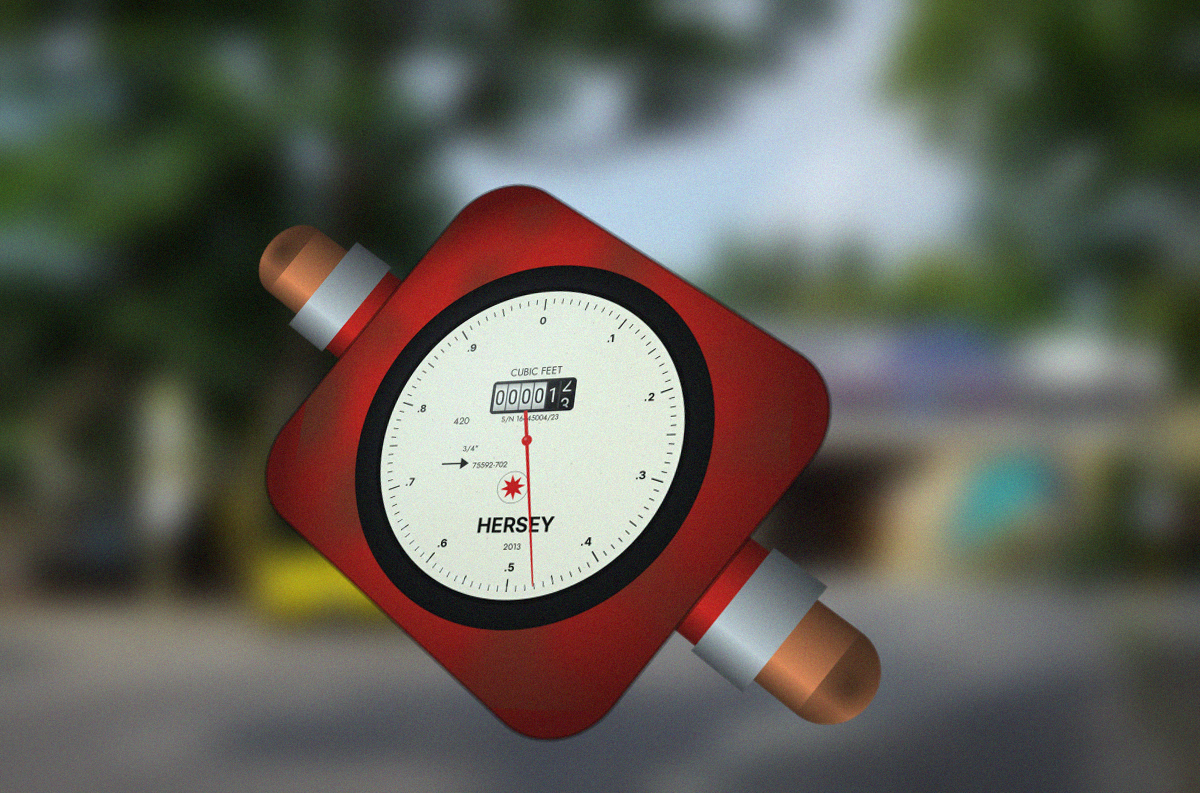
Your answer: 12.47 ft³
